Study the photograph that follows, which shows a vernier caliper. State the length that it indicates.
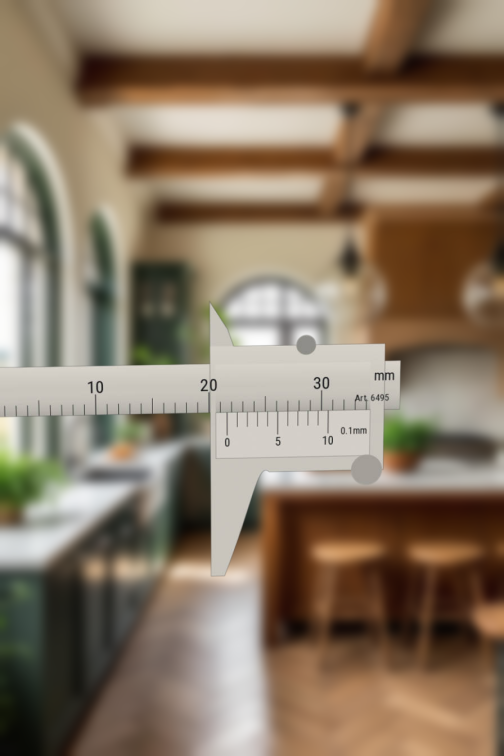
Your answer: 21.6 mm
